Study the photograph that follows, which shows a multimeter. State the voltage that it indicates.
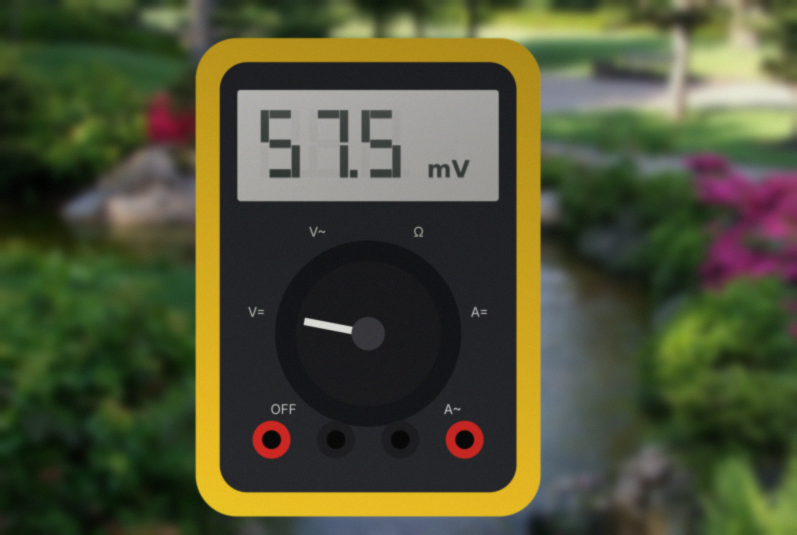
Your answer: 57.5 mV
